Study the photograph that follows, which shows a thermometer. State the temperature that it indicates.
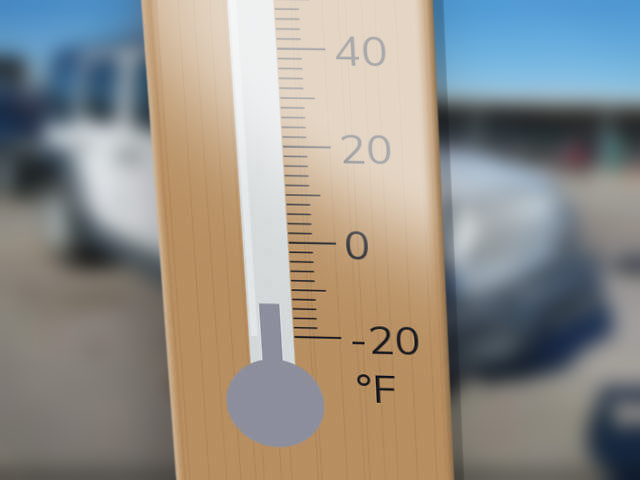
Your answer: -13 °F
